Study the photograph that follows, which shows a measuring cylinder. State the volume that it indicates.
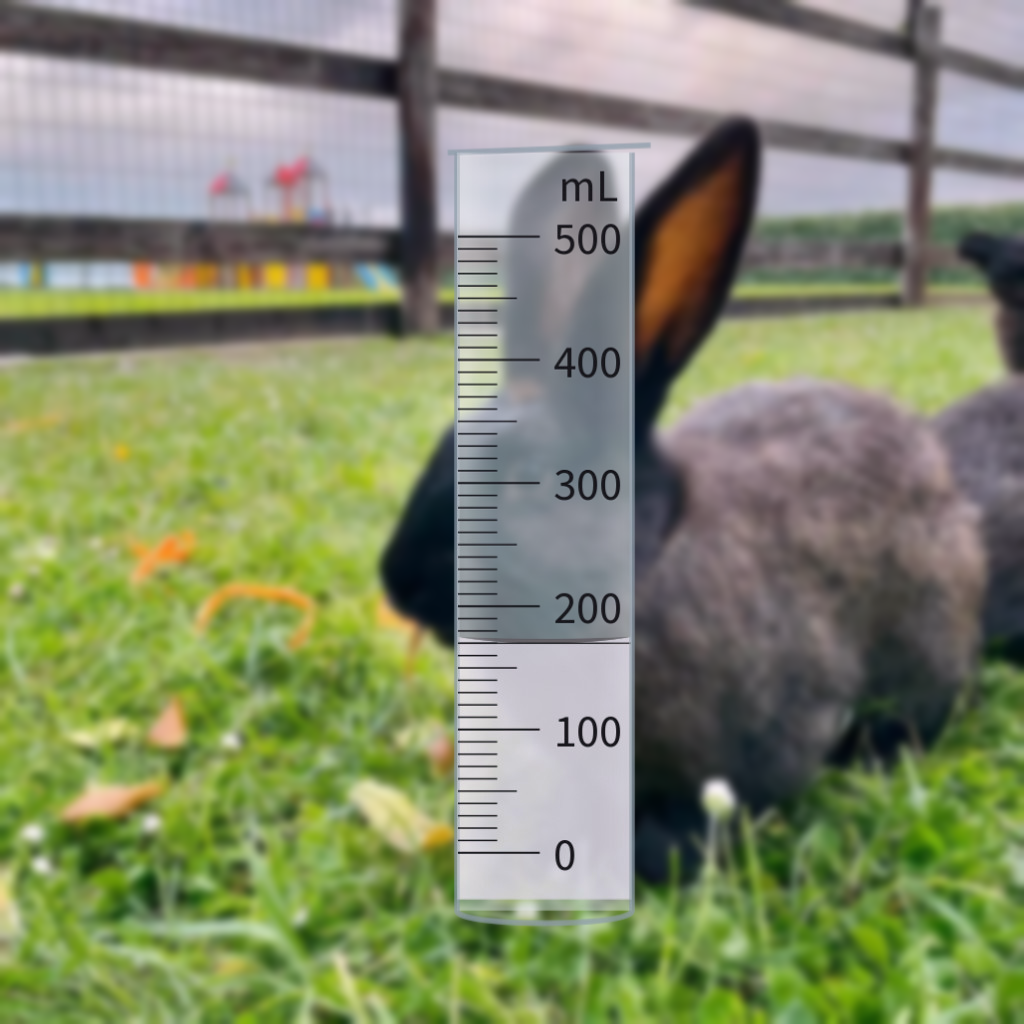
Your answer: 170 mL
